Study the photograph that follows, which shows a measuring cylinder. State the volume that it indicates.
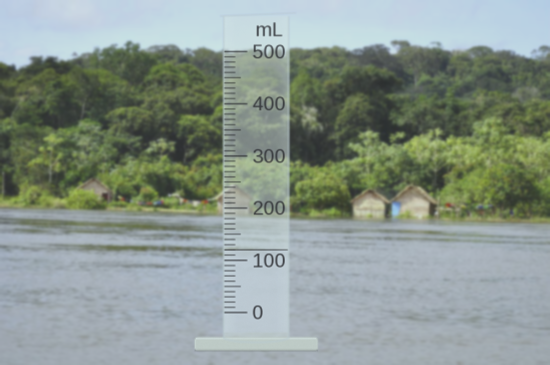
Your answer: 120 mL
